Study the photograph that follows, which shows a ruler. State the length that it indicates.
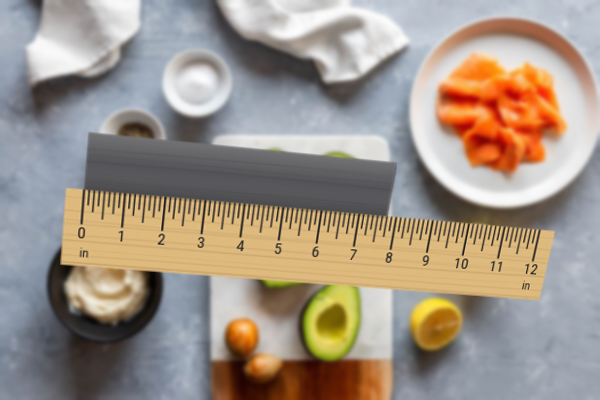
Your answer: 7.75 in
